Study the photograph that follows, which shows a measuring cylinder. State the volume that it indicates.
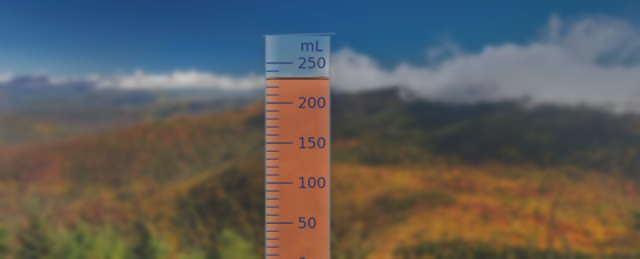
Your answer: 230 mL
